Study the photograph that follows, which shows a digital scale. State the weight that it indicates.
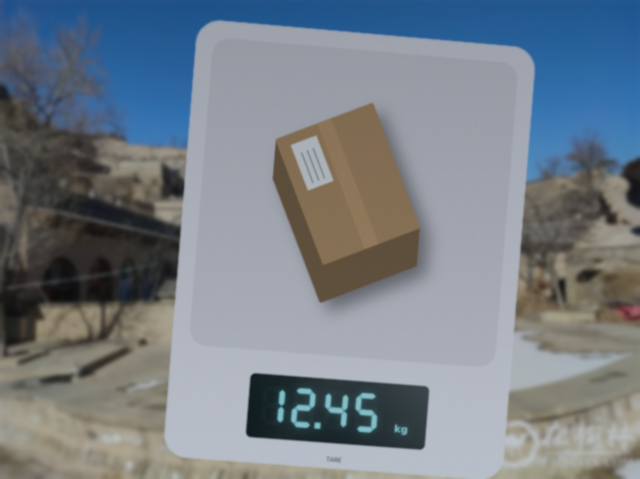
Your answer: 12.45 kg
